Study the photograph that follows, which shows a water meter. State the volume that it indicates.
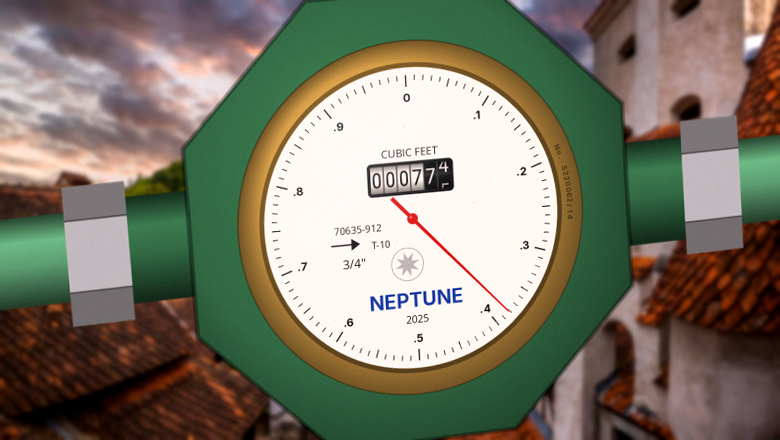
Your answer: 774.38 ft³
